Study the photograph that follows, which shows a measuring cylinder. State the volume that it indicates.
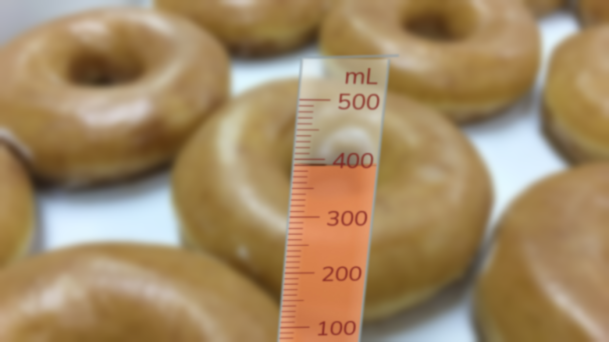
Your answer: 390 mL
